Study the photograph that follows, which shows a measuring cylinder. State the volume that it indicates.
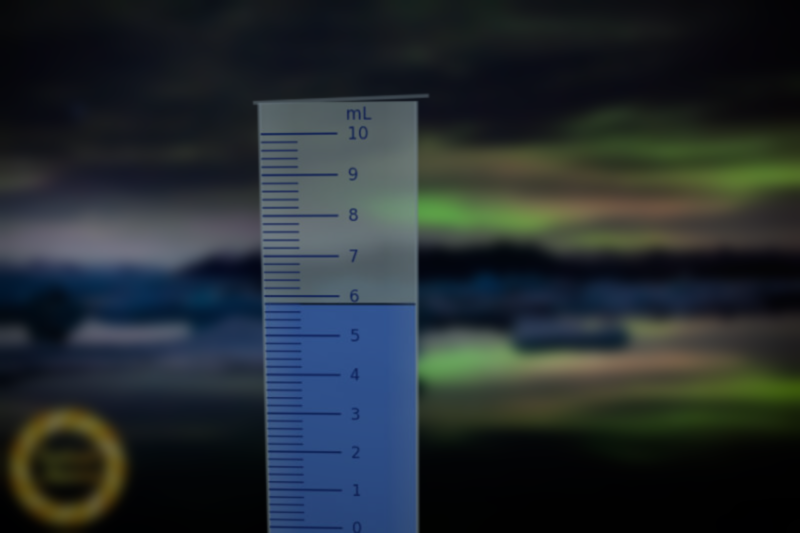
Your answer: 5.8 mL
